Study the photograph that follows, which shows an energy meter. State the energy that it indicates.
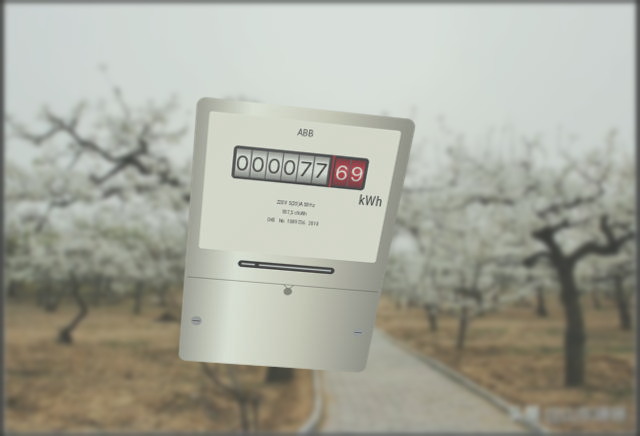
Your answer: 77.69 kWh
